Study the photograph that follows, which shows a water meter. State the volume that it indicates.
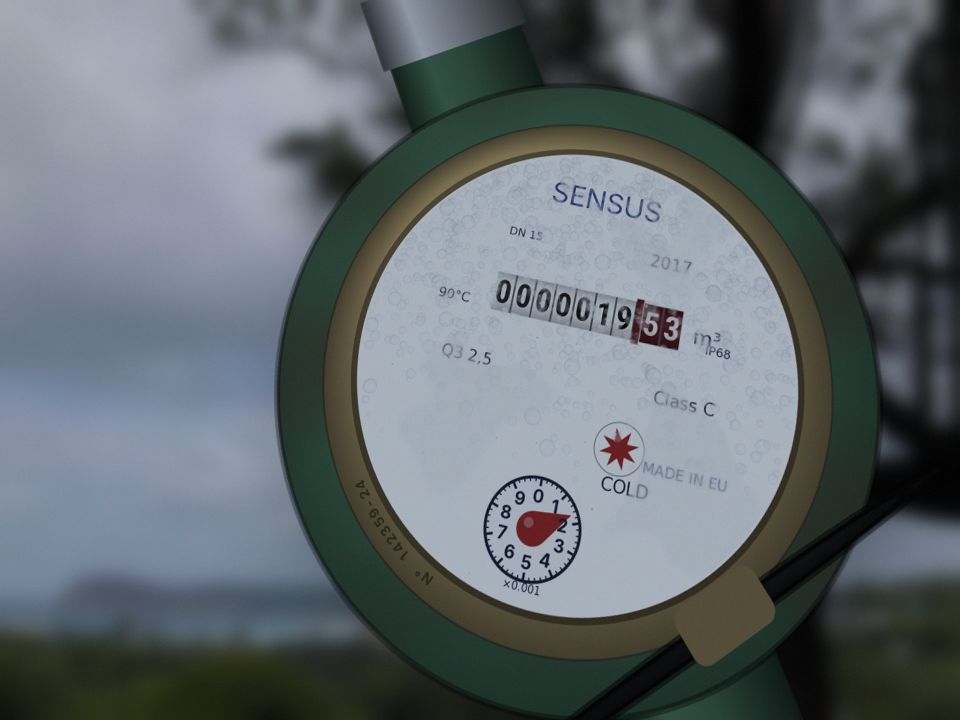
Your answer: 19.531 m³
